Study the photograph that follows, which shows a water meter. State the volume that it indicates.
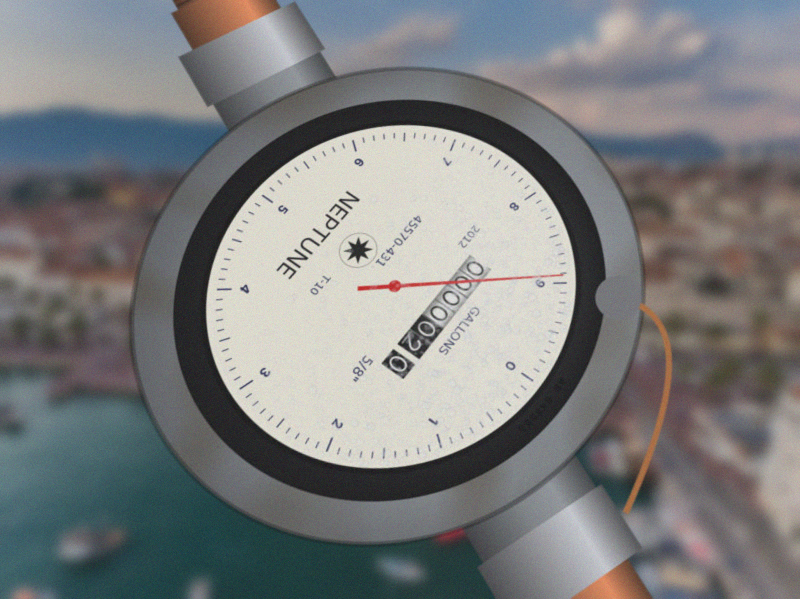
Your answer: 18.9 gal
